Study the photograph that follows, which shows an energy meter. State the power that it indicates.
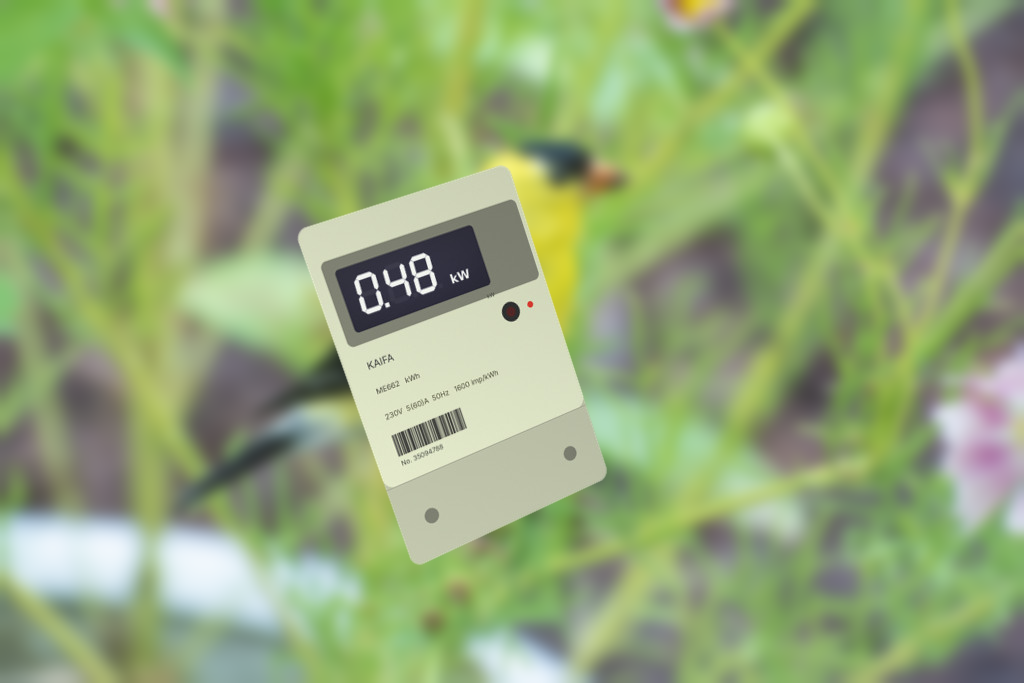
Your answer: 0.48 kW
